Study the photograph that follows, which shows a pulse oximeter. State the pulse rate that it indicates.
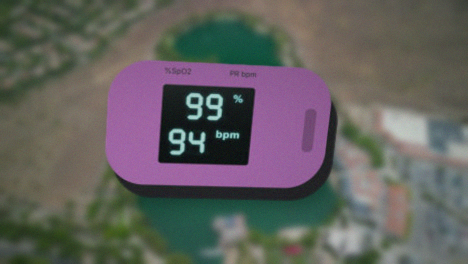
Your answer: 94 bpm
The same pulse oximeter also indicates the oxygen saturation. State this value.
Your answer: 99 %
